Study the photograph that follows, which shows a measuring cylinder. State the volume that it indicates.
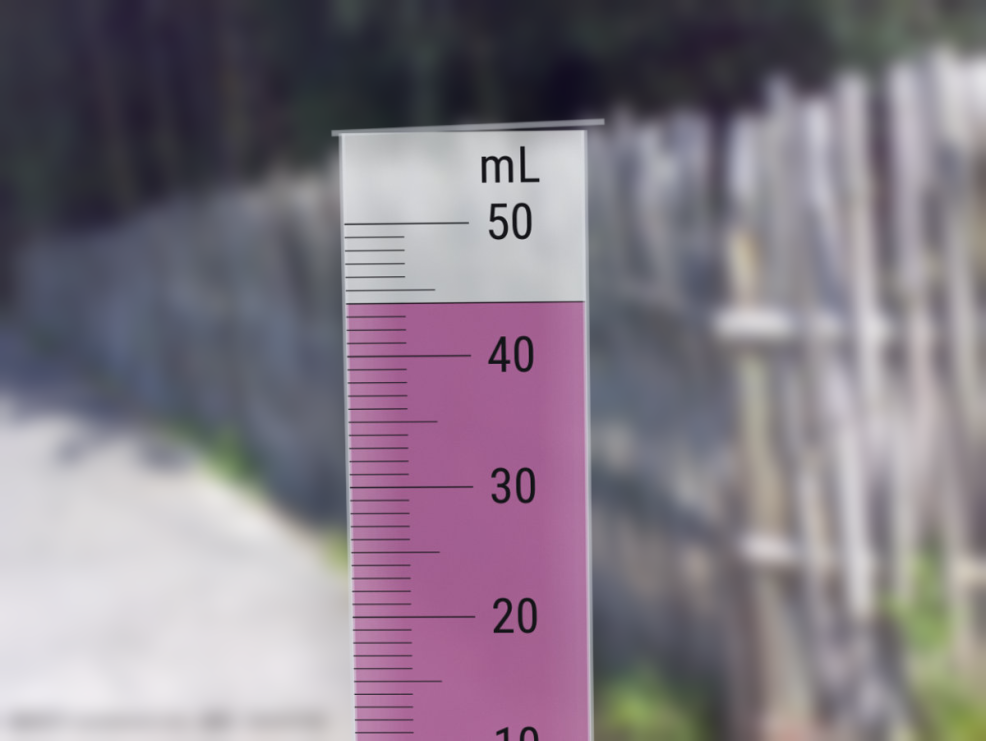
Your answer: 44 mL
